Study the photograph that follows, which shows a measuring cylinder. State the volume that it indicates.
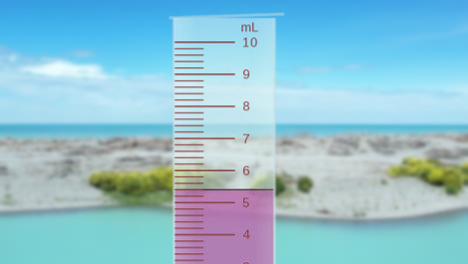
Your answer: 5.4 mL
